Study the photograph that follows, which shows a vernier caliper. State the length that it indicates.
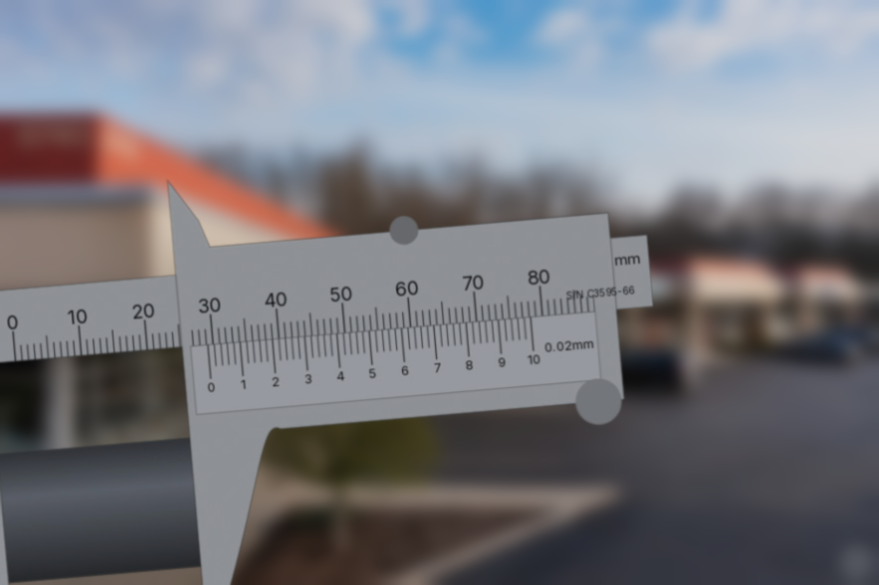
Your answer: 29.2 mm
